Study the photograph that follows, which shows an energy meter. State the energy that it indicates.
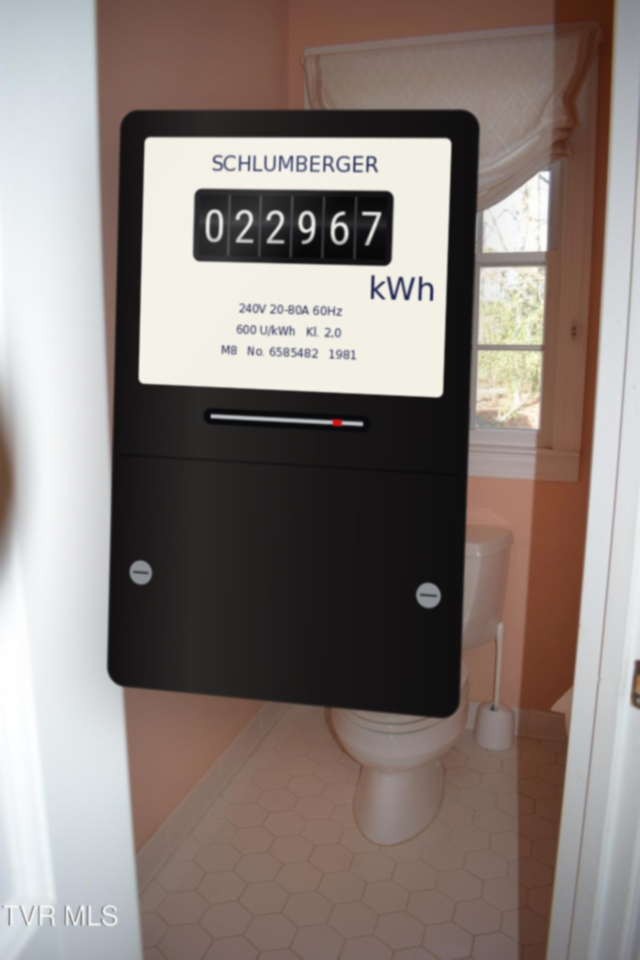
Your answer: 22967 kWh
